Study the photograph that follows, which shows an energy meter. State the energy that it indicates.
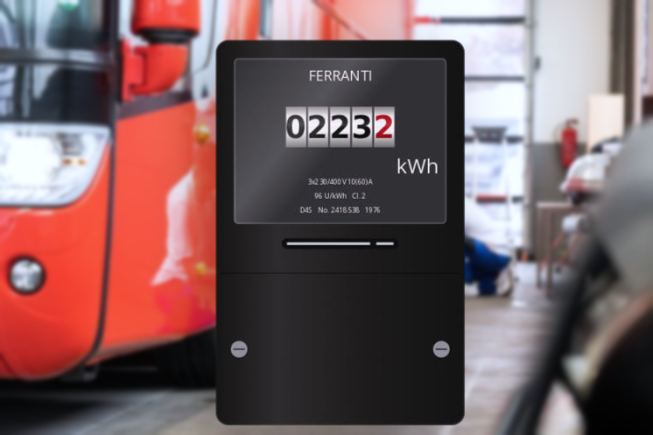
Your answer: 223.2 kWh
